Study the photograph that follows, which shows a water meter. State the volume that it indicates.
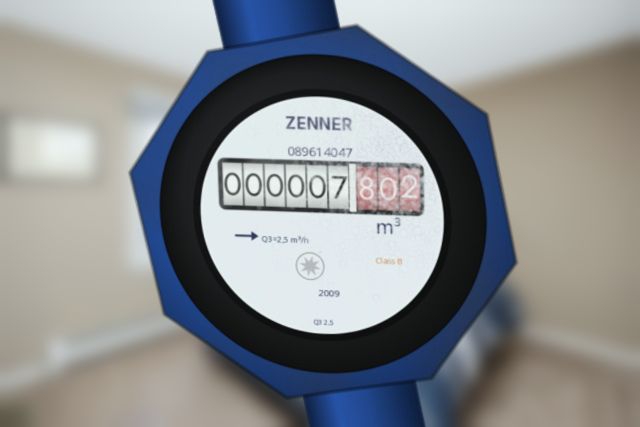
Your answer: 7.802 m³
